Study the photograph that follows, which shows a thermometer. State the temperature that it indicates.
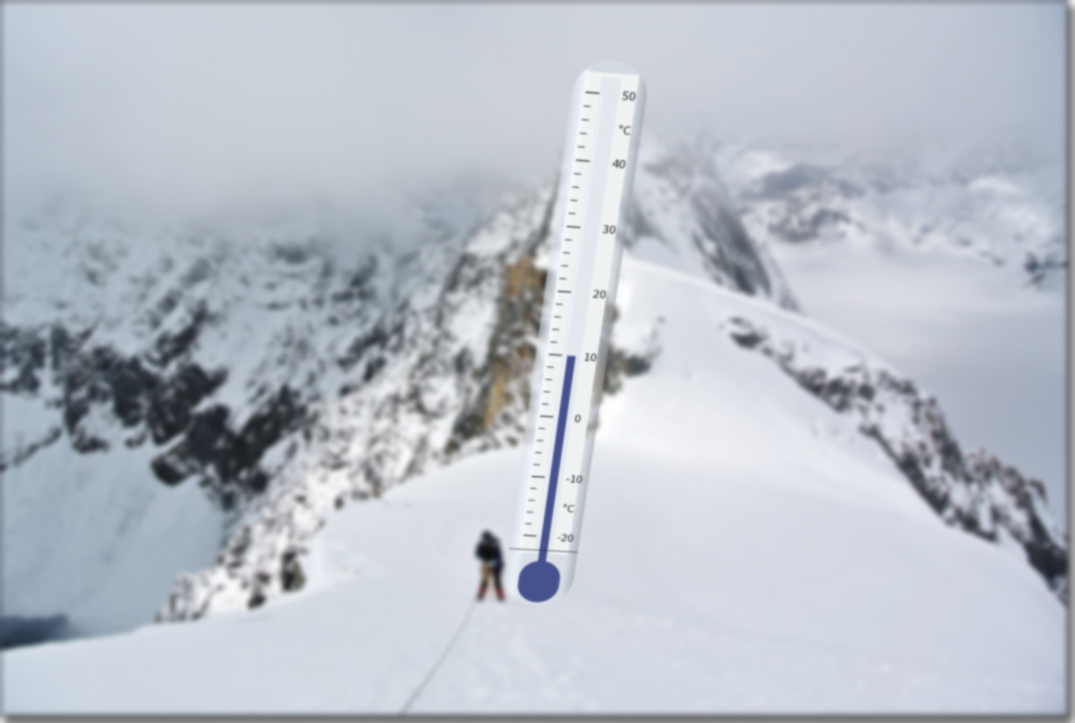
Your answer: 10 °C
